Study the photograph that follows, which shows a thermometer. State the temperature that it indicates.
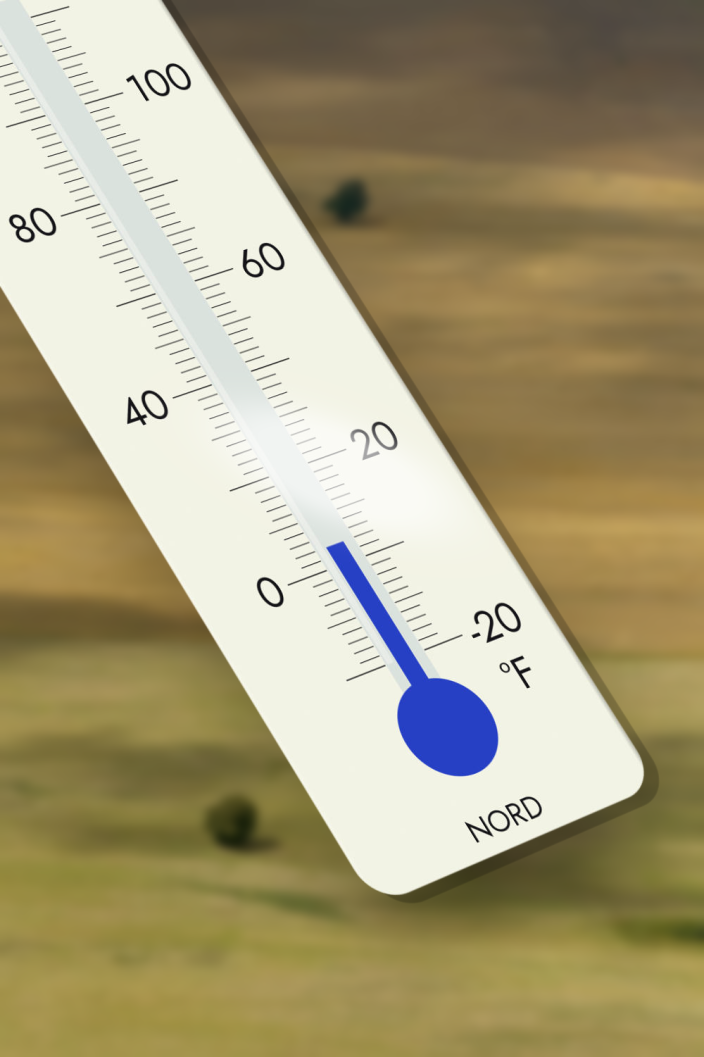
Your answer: 4 °F
